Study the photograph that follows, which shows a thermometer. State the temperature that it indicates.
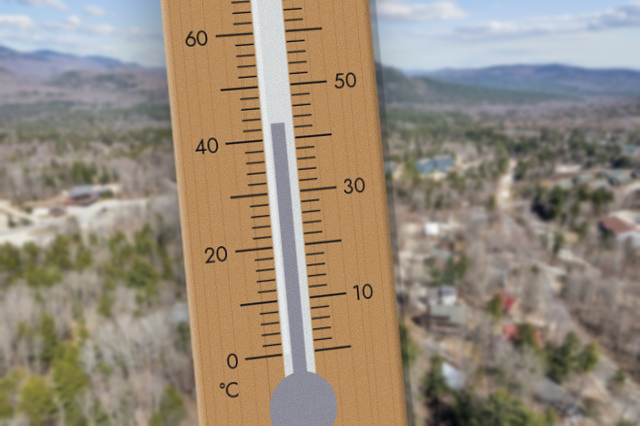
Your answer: 43 °C
